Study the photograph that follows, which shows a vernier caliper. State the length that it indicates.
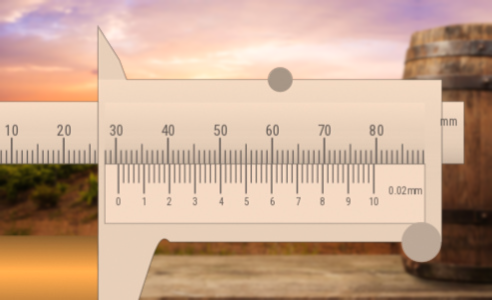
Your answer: 30.5 mm
